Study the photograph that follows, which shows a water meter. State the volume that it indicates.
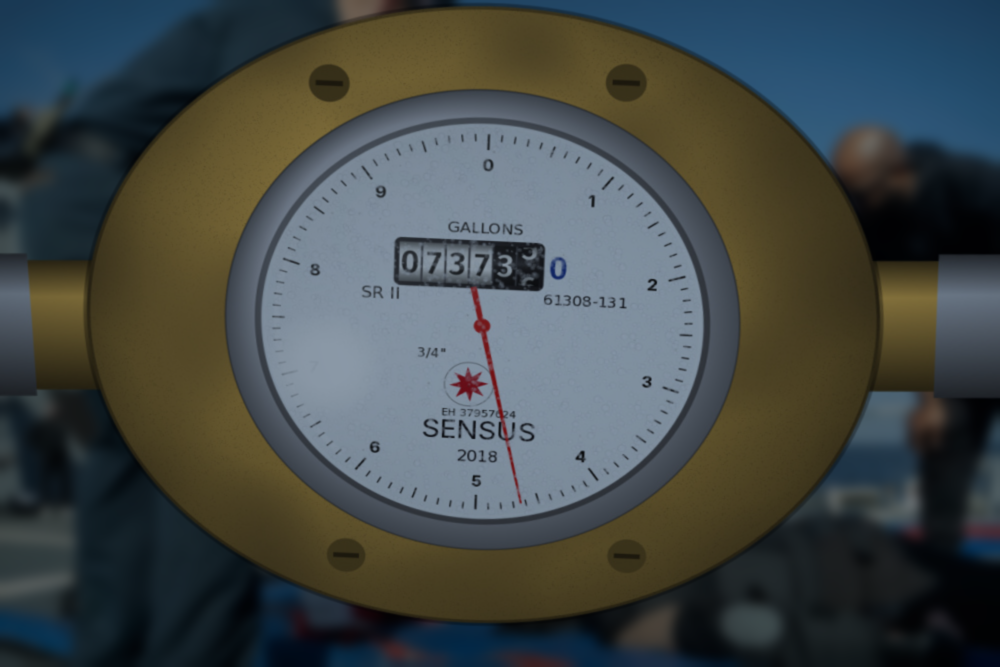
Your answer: 737354.6 gal
